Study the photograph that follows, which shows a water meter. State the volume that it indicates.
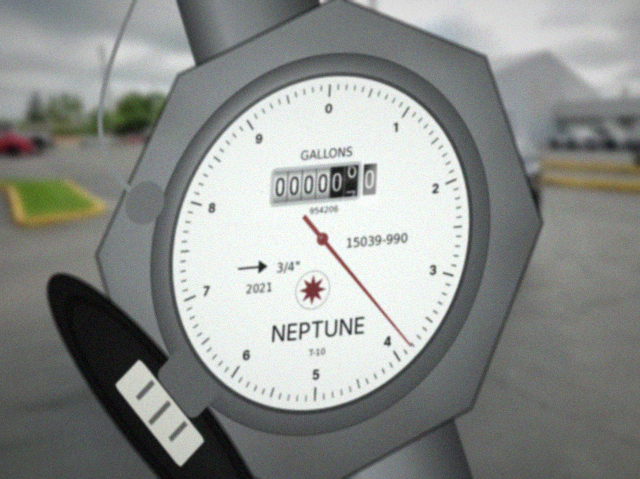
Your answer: 63.8 gal
